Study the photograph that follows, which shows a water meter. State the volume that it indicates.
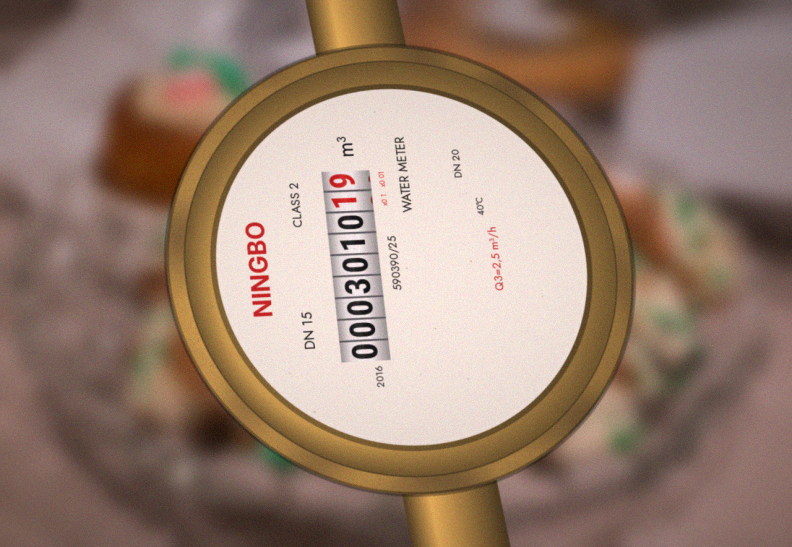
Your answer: 3010.19 m³
